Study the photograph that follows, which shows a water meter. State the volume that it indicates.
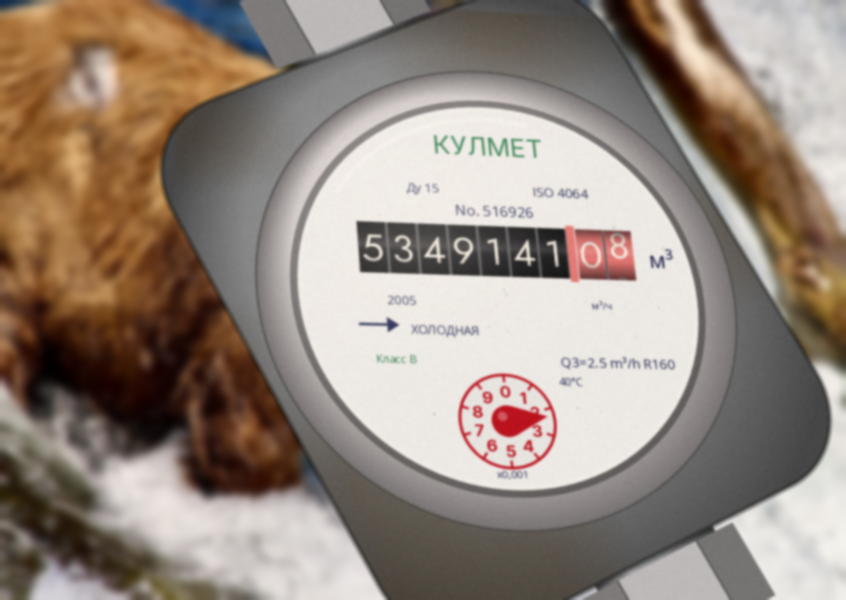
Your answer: 5349141.082 m³
